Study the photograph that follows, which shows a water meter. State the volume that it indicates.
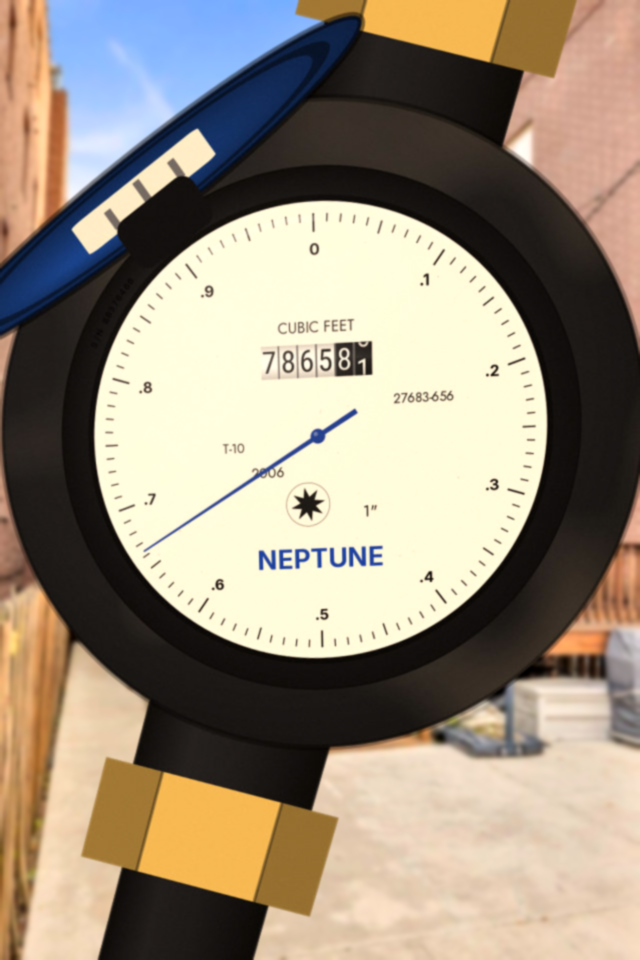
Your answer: 786580.66 ft³
